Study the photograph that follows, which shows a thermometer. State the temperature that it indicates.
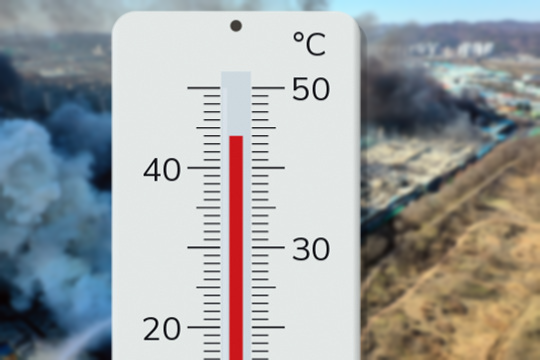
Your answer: 44 °C
